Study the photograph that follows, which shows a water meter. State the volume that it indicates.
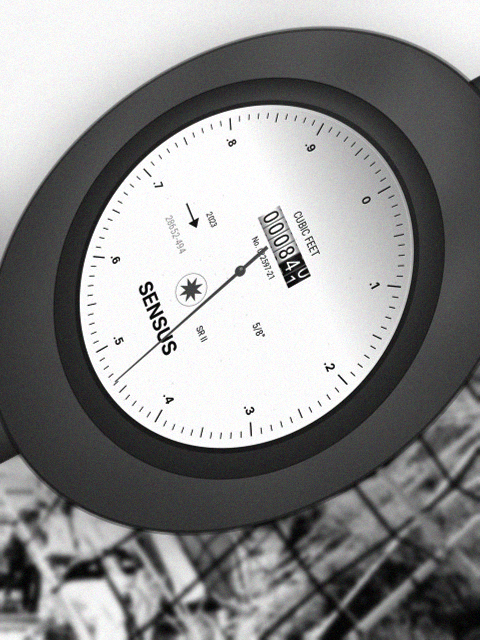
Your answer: 840.46 ft³
